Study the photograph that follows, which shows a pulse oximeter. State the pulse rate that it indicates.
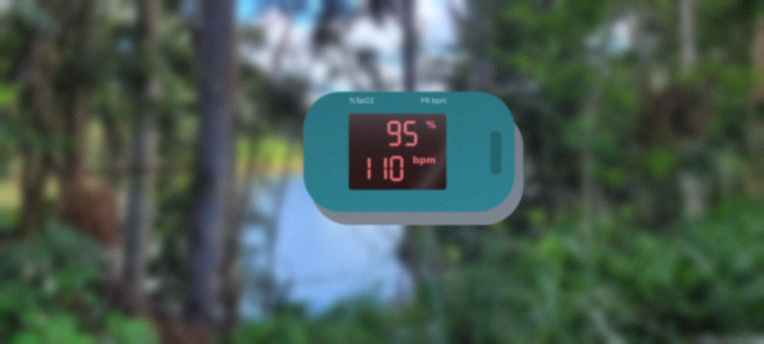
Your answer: 110 bpm
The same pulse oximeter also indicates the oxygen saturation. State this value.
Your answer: 95 %
